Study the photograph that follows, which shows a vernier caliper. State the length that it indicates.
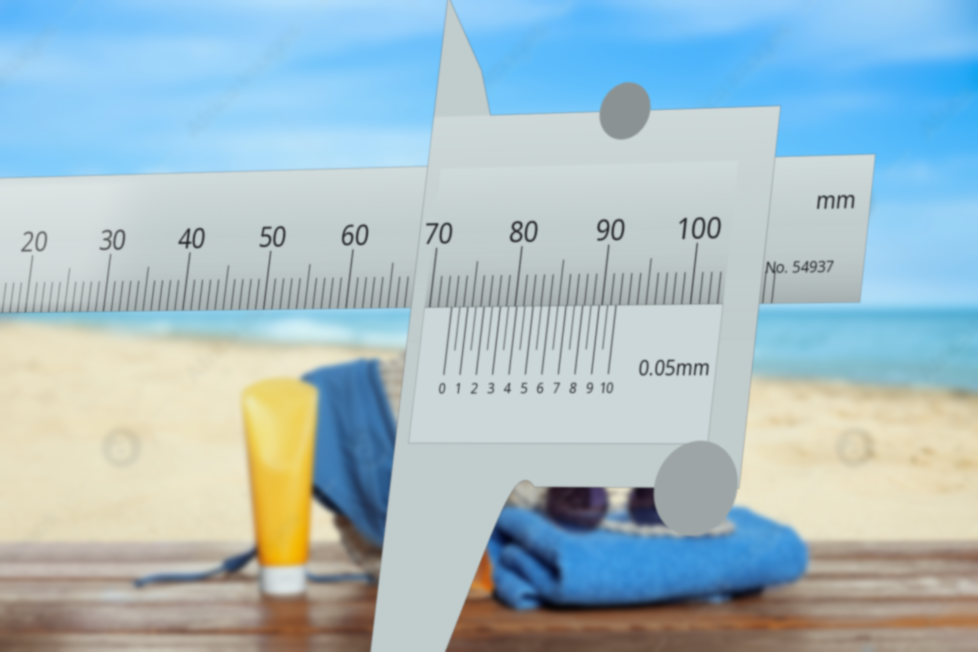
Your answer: 72.6 mm
